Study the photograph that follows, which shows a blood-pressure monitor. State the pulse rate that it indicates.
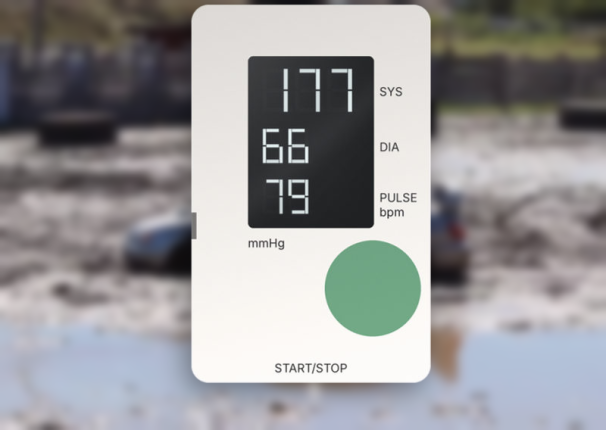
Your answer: 79 bpm
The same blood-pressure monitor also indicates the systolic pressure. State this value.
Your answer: 177 mmHg
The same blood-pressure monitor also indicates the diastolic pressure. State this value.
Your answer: 66 mmHg
